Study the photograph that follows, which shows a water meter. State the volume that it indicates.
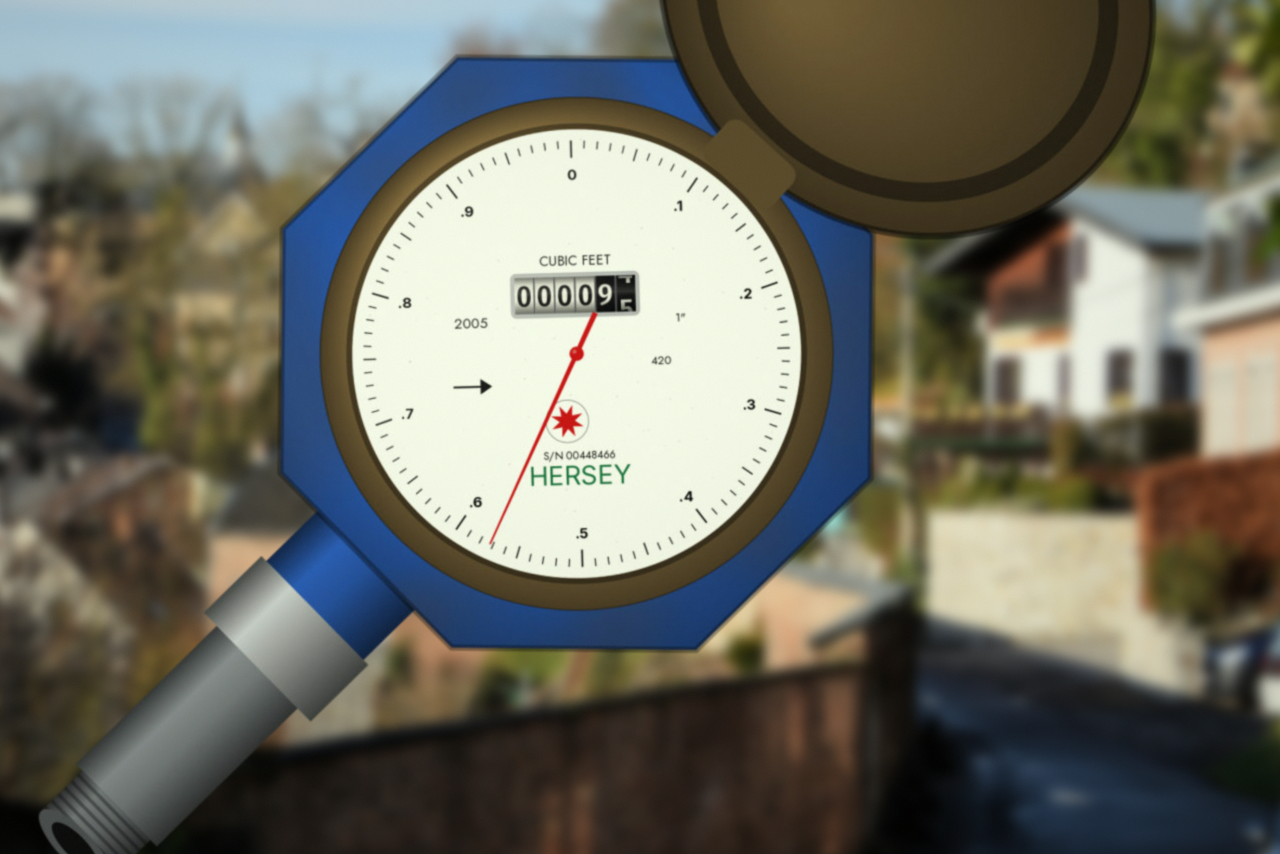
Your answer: 94.57 ft³
